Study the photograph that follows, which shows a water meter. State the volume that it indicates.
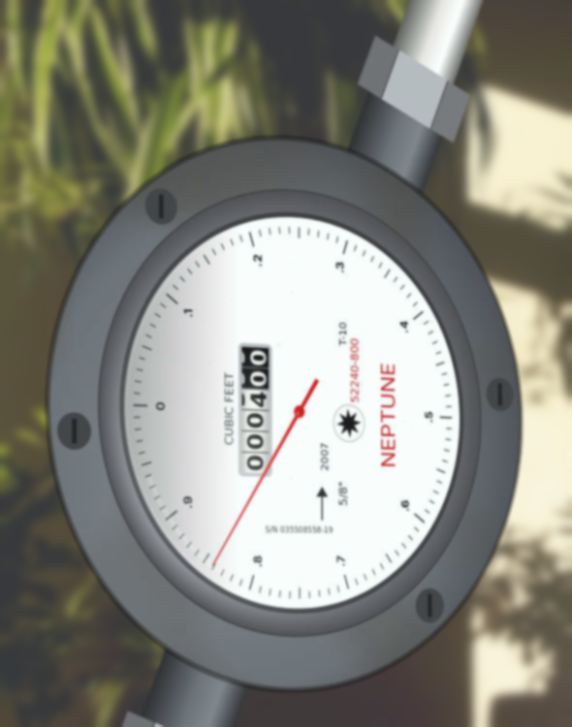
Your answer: 399.84 ft³
